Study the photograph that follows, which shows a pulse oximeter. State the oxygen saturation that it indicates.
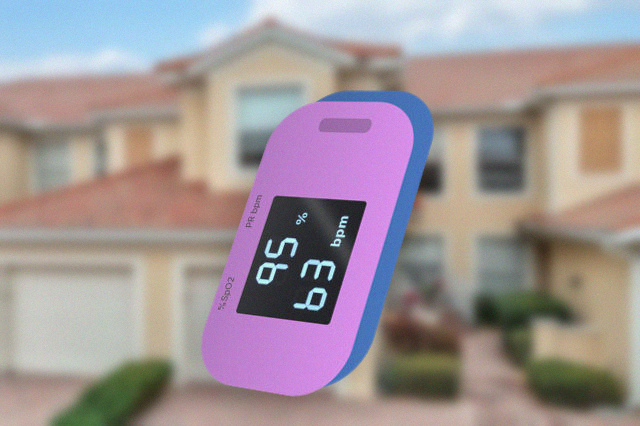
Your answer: 95 %
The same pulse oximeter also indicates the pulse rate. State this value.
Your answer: 63 bpm
